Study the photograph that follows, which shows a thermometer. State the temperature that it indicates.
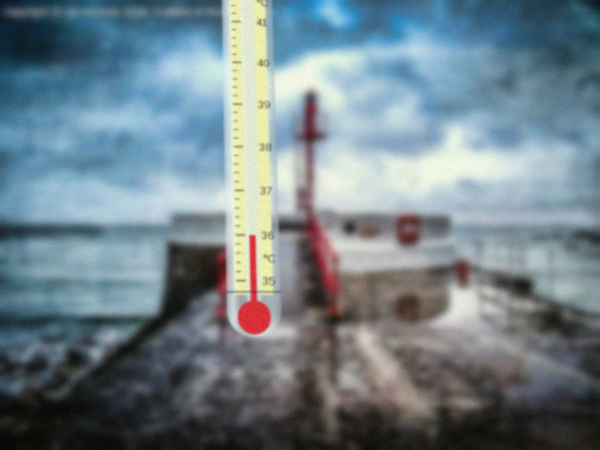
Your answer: 36 °C
